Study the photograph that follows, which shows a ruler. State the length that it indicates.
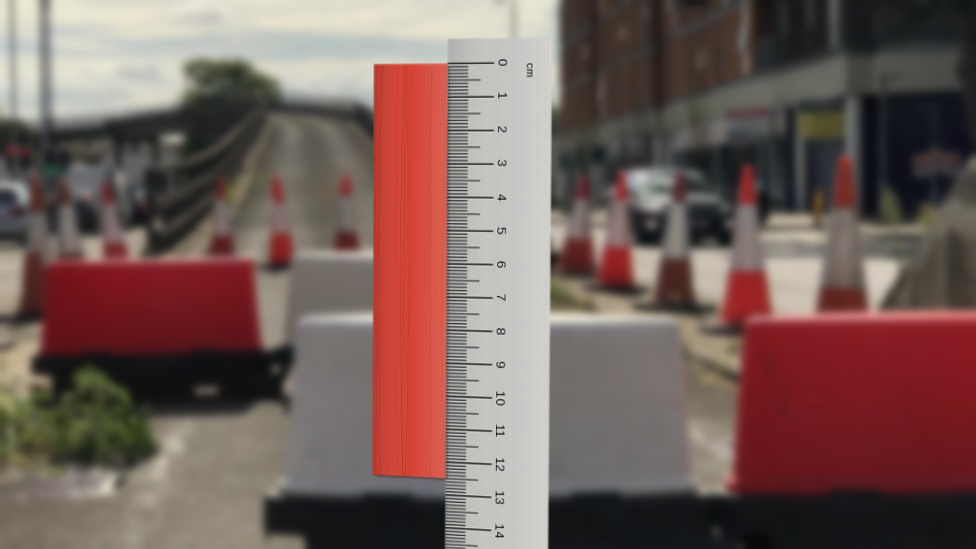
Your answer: 12.5 cm
